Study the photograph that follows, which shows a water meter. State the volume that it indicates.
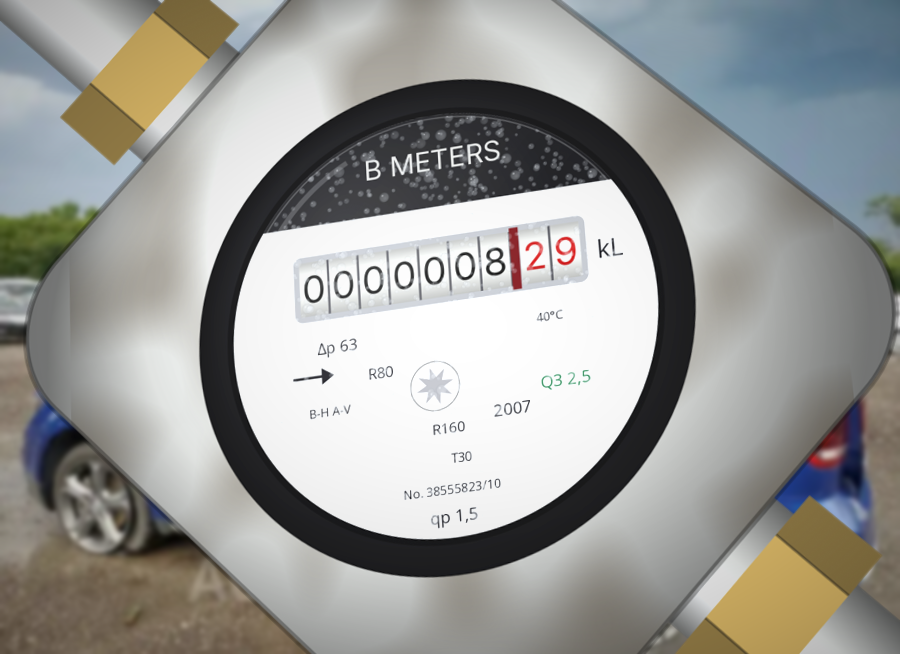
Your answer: 8.29 kL
